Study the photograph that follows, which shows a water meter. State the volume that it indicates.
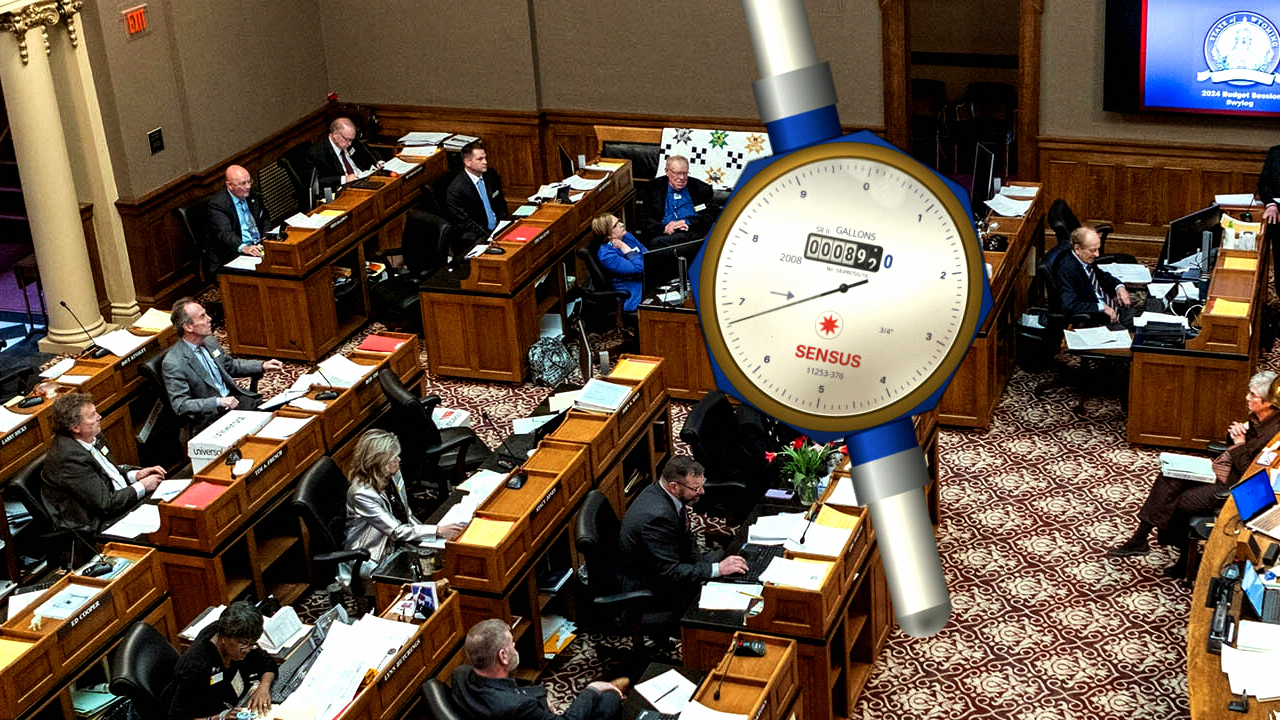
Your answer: 8916.7 gal
